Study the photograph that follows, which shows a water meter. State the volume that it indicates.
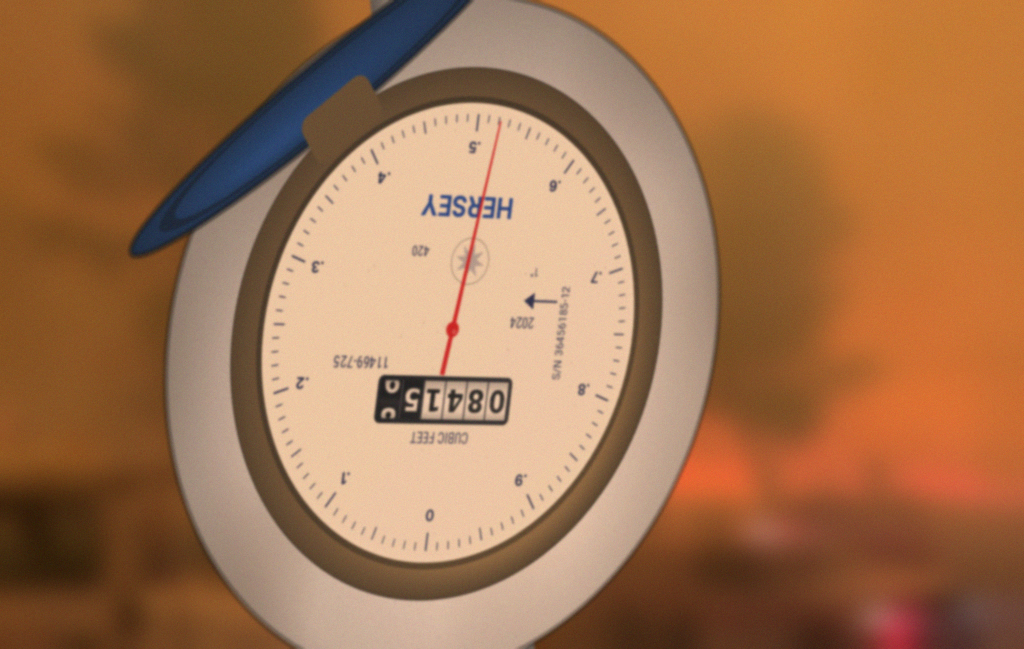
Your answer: 84158.52 ft³
